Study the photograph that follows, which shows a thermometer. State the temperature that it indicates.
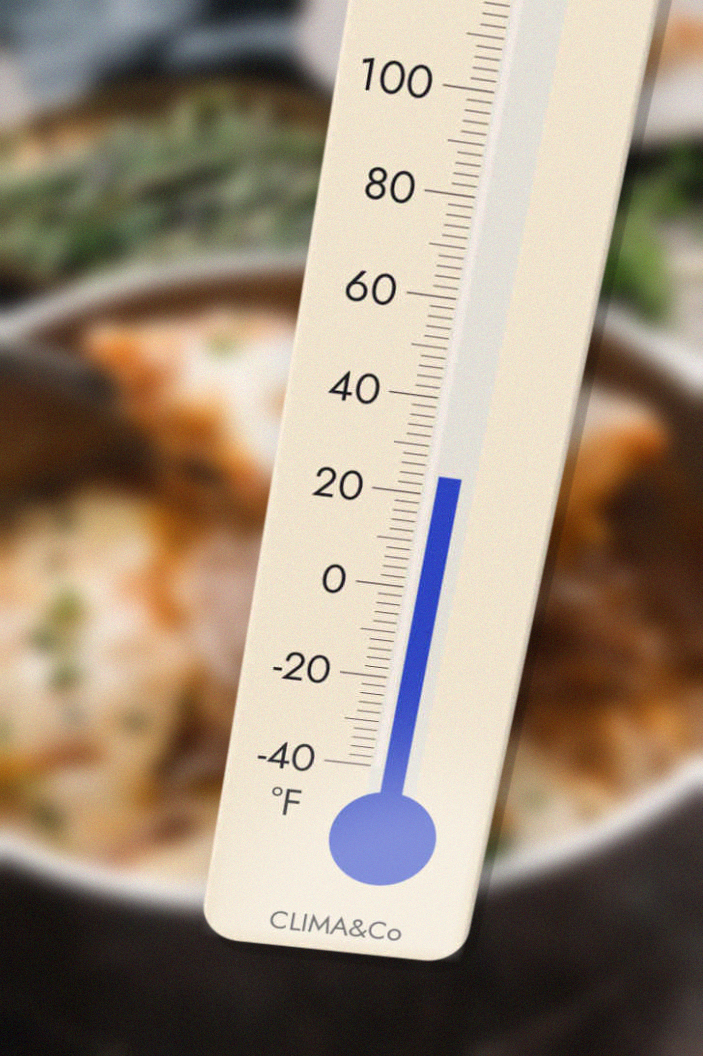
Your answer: 24 °F
